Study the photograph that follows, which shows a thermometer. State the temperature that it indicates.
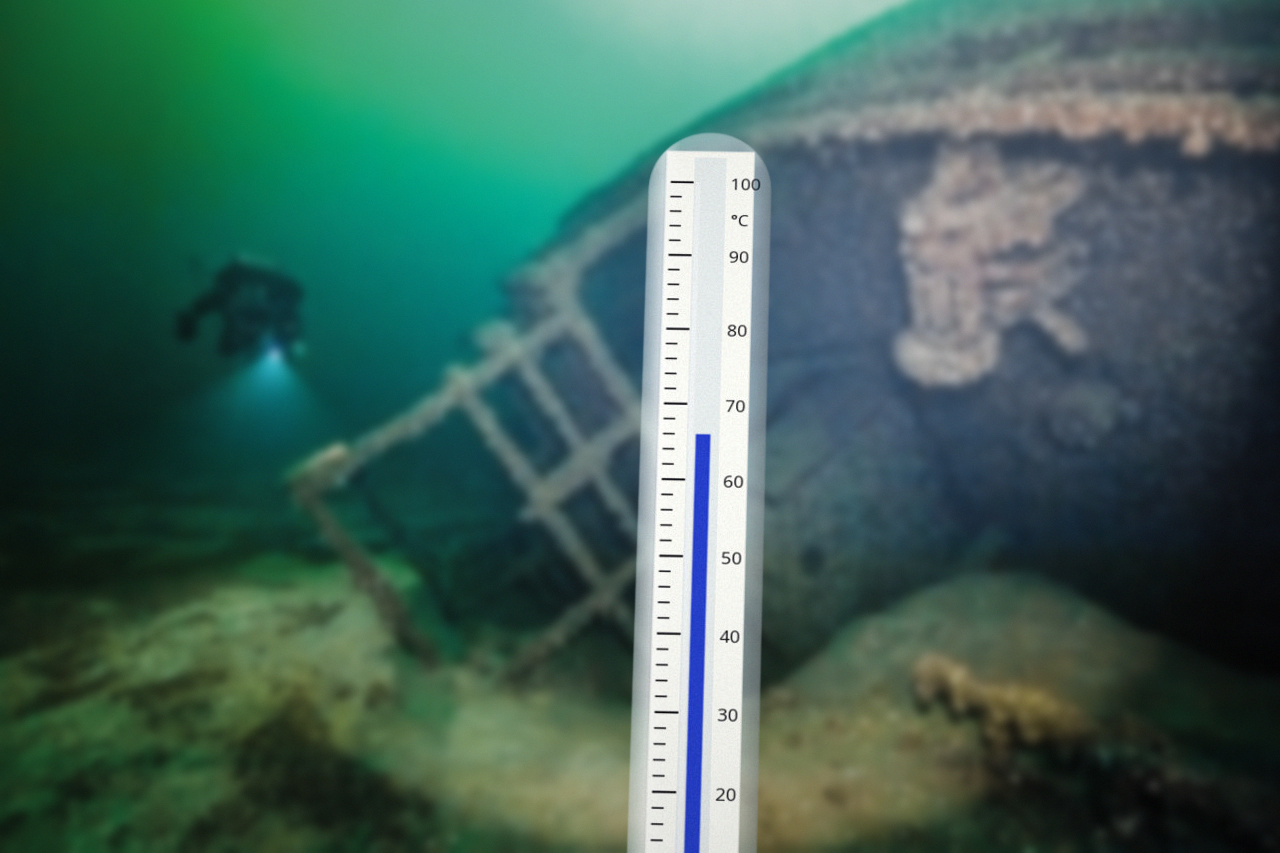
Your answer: 66 °C
